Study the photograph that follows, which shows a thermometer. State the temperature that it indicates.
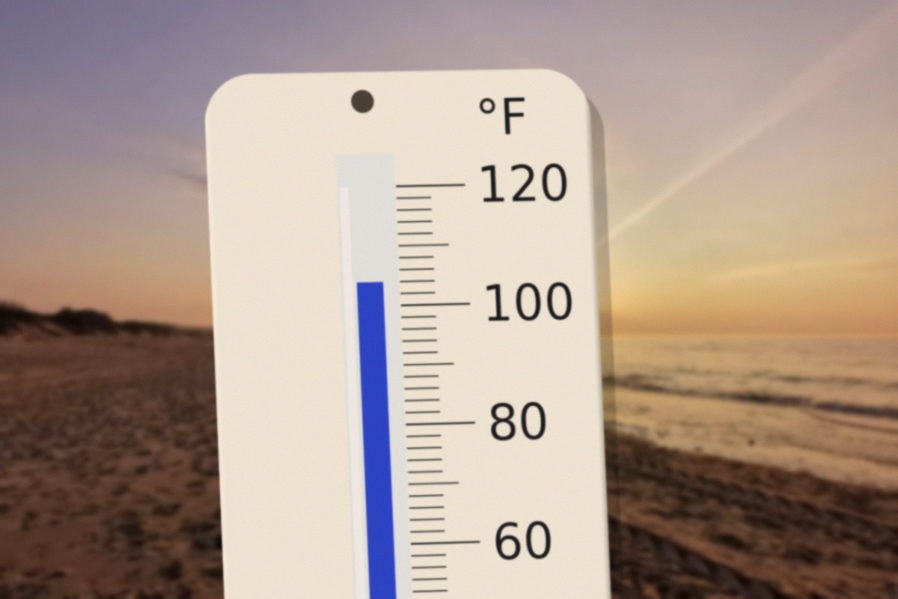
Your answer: 104 °F
